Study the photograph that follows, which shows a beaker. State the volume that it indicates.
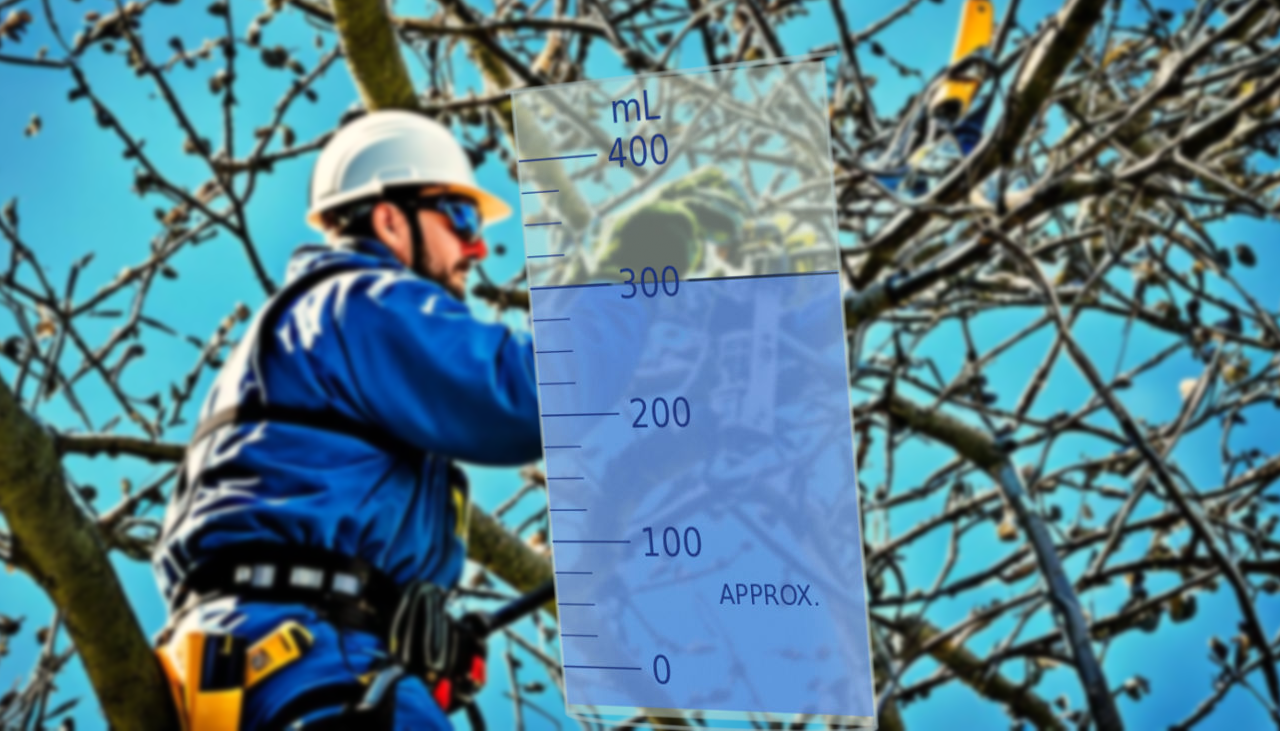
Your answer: 300 mL
